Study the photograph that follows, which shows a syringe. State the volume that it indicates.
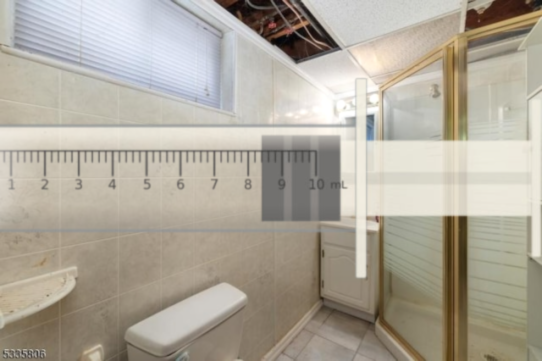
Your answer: 8.4 mL
